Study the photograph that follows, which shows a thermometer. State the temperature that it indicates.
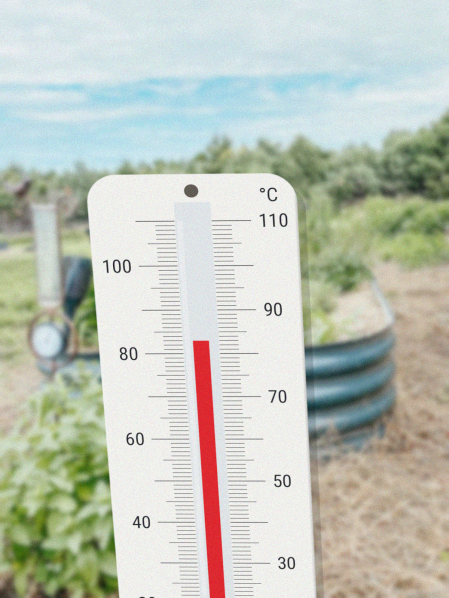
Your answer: 83 °C
